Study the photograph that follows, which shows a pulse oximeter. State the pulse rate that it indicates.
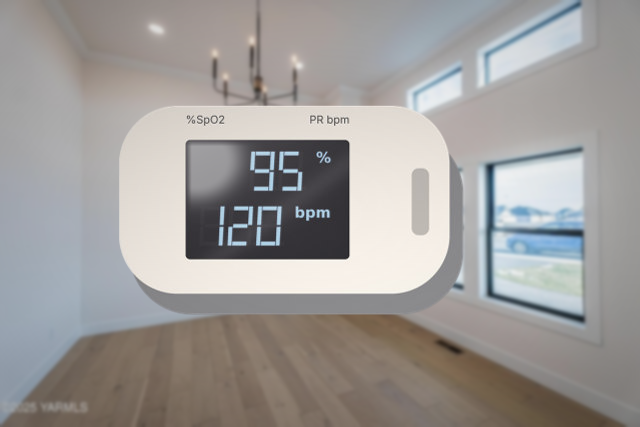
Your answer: 120 bpm
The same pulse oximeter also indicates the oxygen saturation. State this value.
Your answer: 95 %
